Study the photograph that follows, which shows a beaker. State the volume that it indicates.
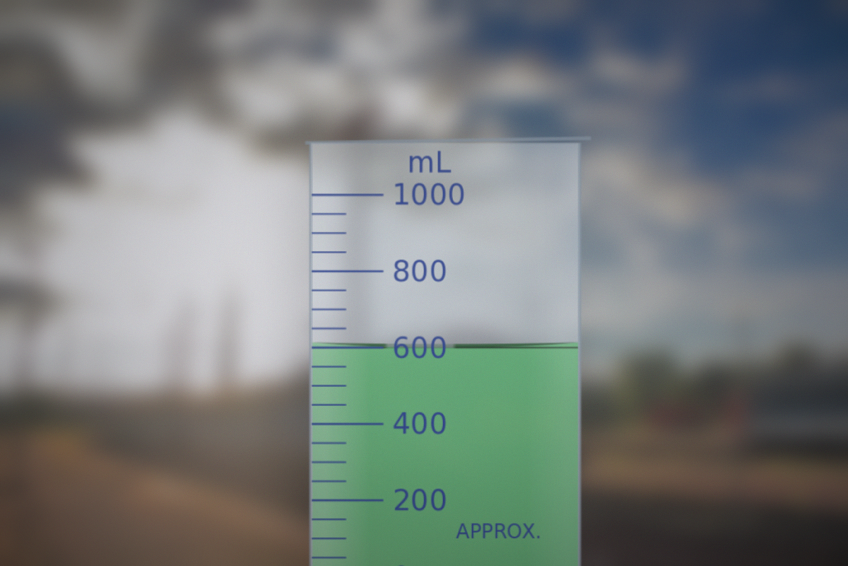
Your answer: 600 mL
